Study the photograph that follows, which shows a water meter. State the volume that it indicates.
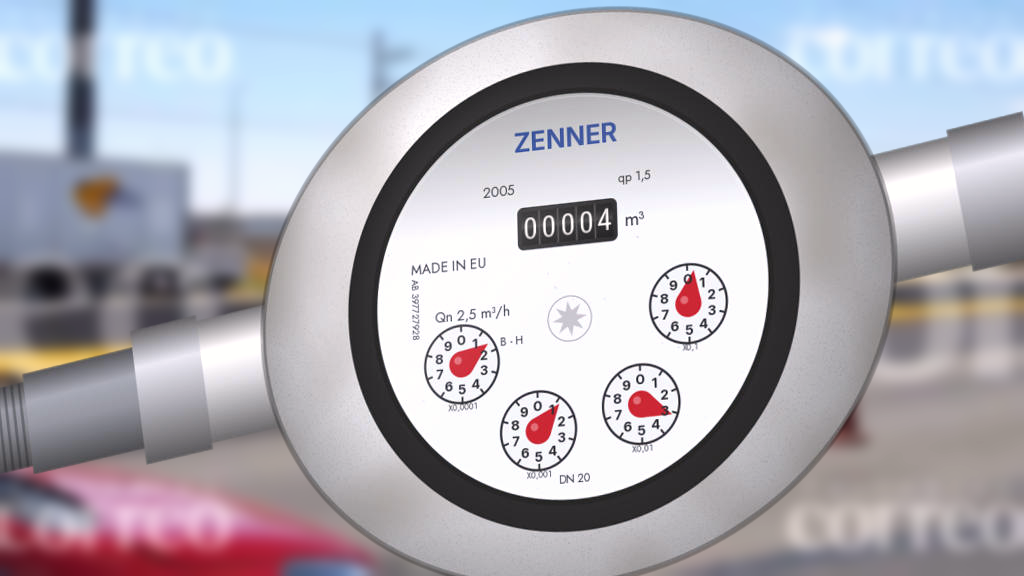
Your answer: 4.0311 m³
